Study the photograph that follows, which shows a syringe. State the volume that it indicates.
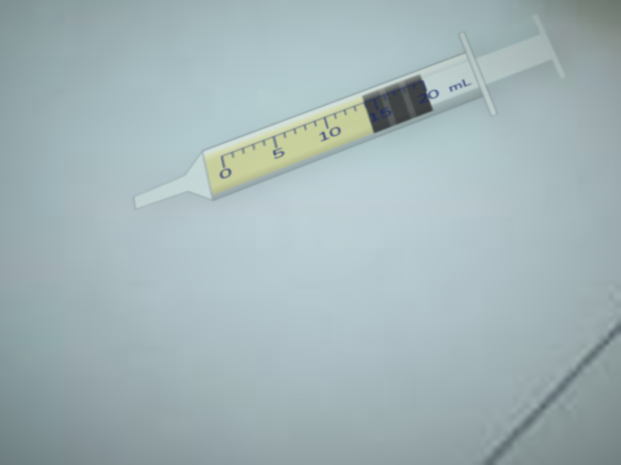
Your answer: 14 mL
